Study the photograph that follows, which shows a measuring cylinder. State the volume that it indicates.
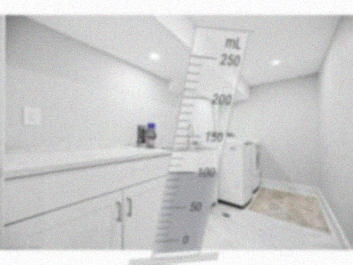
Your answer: 100 mL
